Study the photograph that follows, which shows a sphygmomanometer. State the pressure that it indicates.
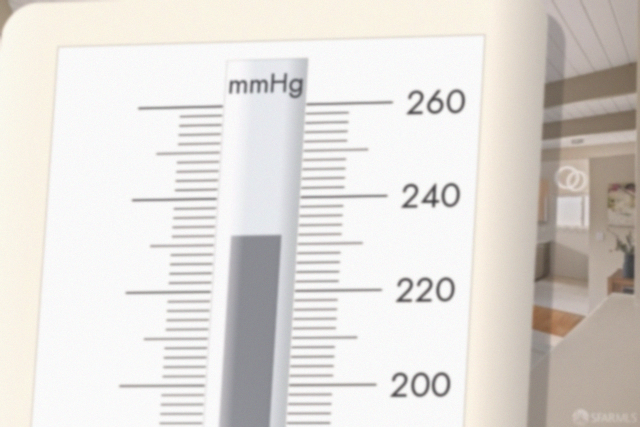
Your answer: 232 mmHg
